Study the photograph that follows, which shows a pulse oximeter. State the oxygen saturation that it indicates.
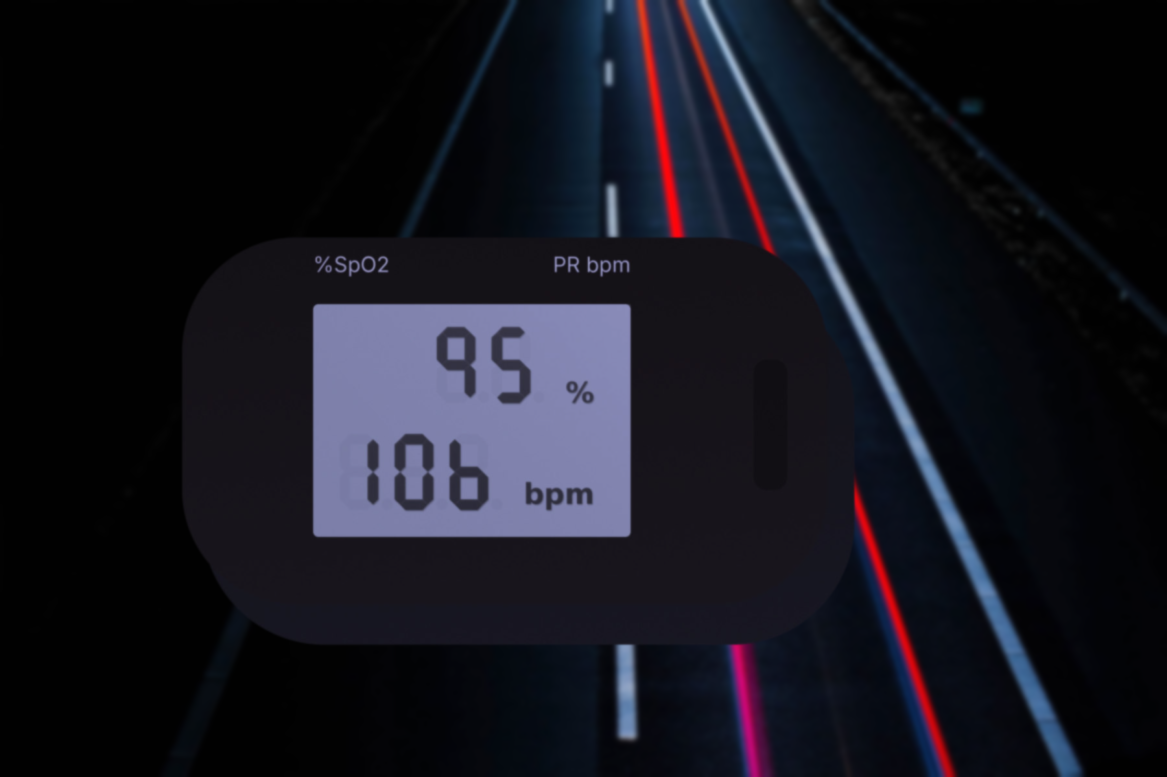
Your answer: 95 %
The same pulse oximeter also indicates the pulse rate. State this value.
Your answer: 106 bpm
